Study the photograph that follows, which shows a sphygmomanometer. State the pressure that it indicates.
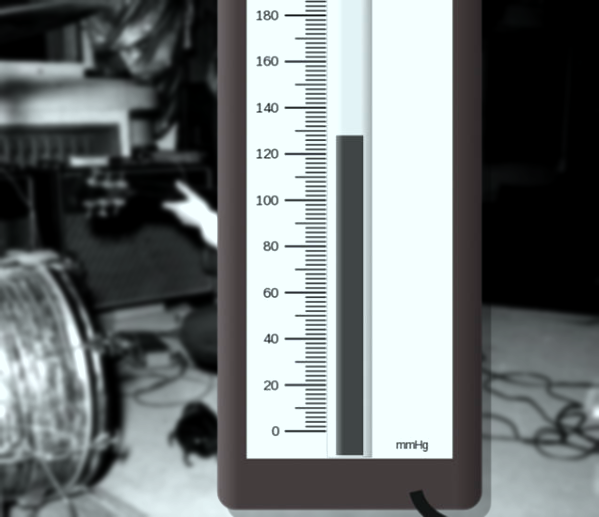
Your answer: 128 mmHg
